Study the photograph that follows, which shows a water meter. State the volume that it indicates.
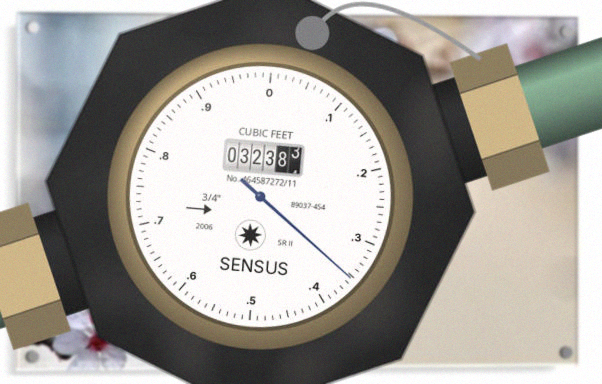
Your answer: 32383.35 ft³
